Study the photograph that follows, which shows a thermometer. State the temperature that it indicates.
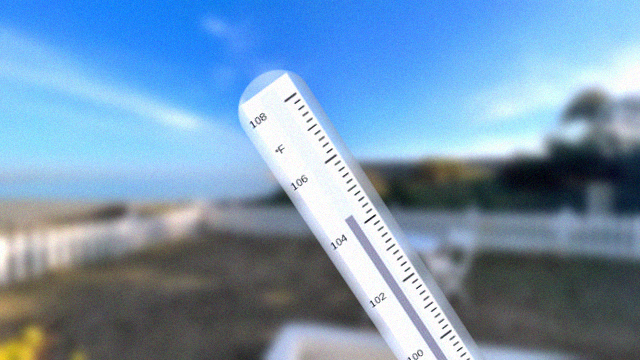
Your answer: 104.4 °F
